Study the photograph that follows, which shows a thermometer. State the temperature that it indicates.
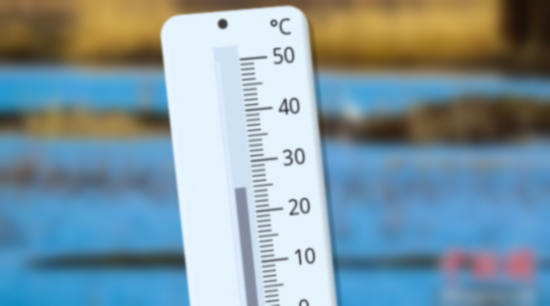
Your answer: 25 °C
